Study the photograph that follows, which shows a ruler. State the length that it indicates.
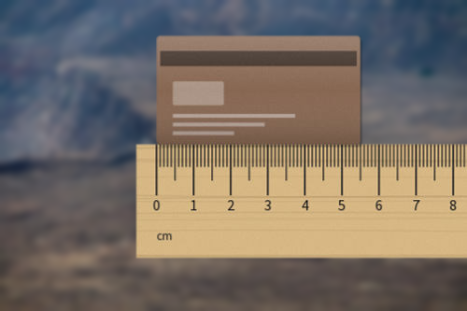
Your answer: 5.5 cm
